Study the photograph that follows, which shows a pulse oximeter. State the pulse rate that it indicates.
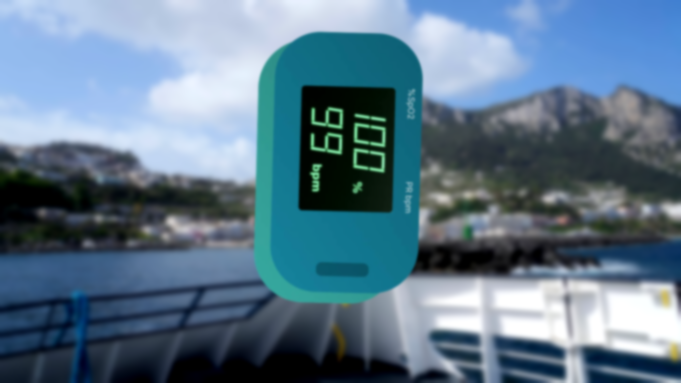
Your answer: 99 bpm
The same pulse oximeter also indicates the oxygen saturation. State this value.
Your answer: 100 %
